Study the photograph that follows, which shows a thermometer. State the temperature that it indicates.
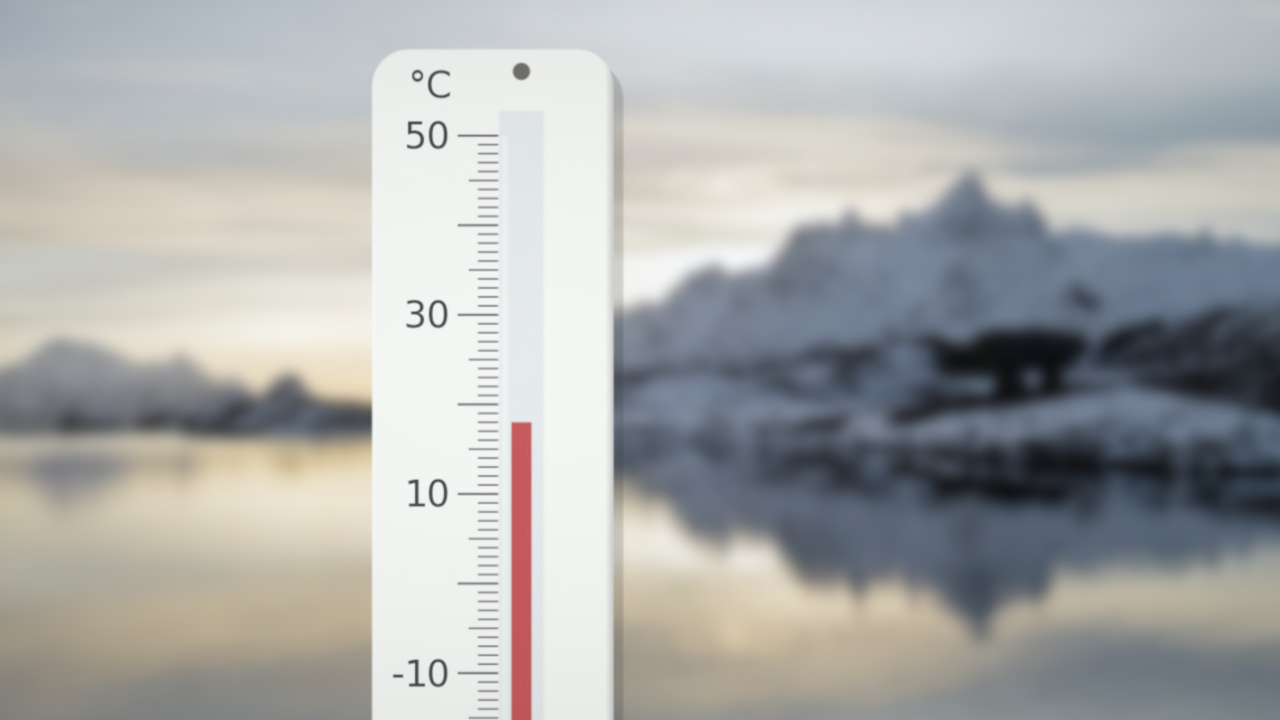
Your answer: 18 °C
